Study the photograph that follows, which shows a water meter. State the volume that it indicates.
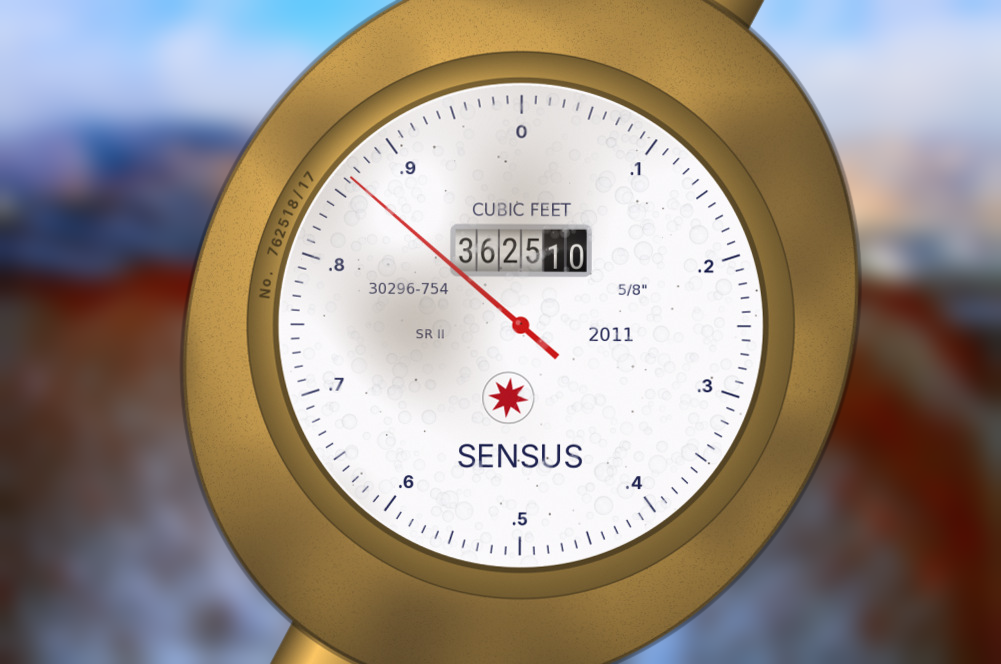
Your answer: 362509.86 ft³
